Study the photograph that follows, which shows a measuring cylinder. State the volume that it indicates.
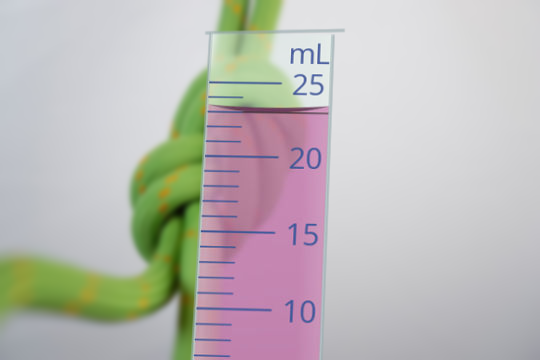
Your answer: 23 mL
